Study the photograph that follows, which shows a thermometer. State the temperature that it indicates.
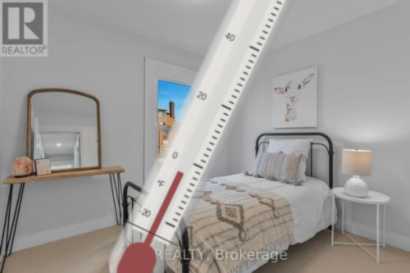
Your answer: -4 °F
